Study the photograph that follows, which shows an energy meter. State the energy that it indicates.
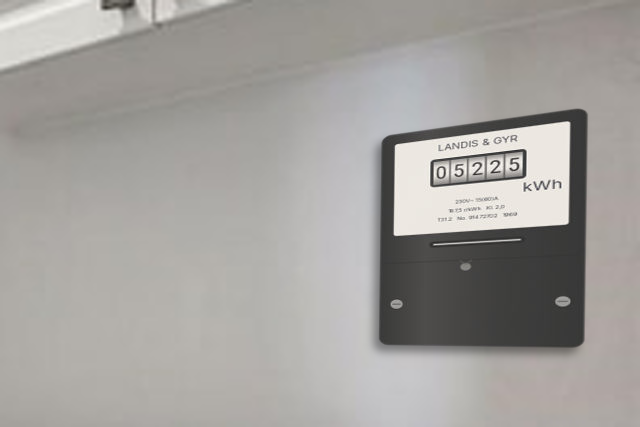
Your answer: 5225 kWh
